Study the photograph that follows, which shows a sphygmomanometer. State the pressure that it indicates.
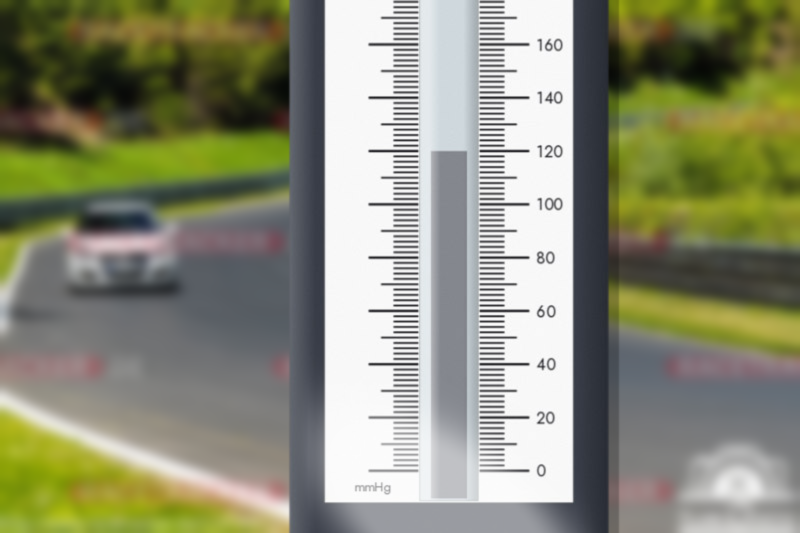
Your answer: 120 mmHg
